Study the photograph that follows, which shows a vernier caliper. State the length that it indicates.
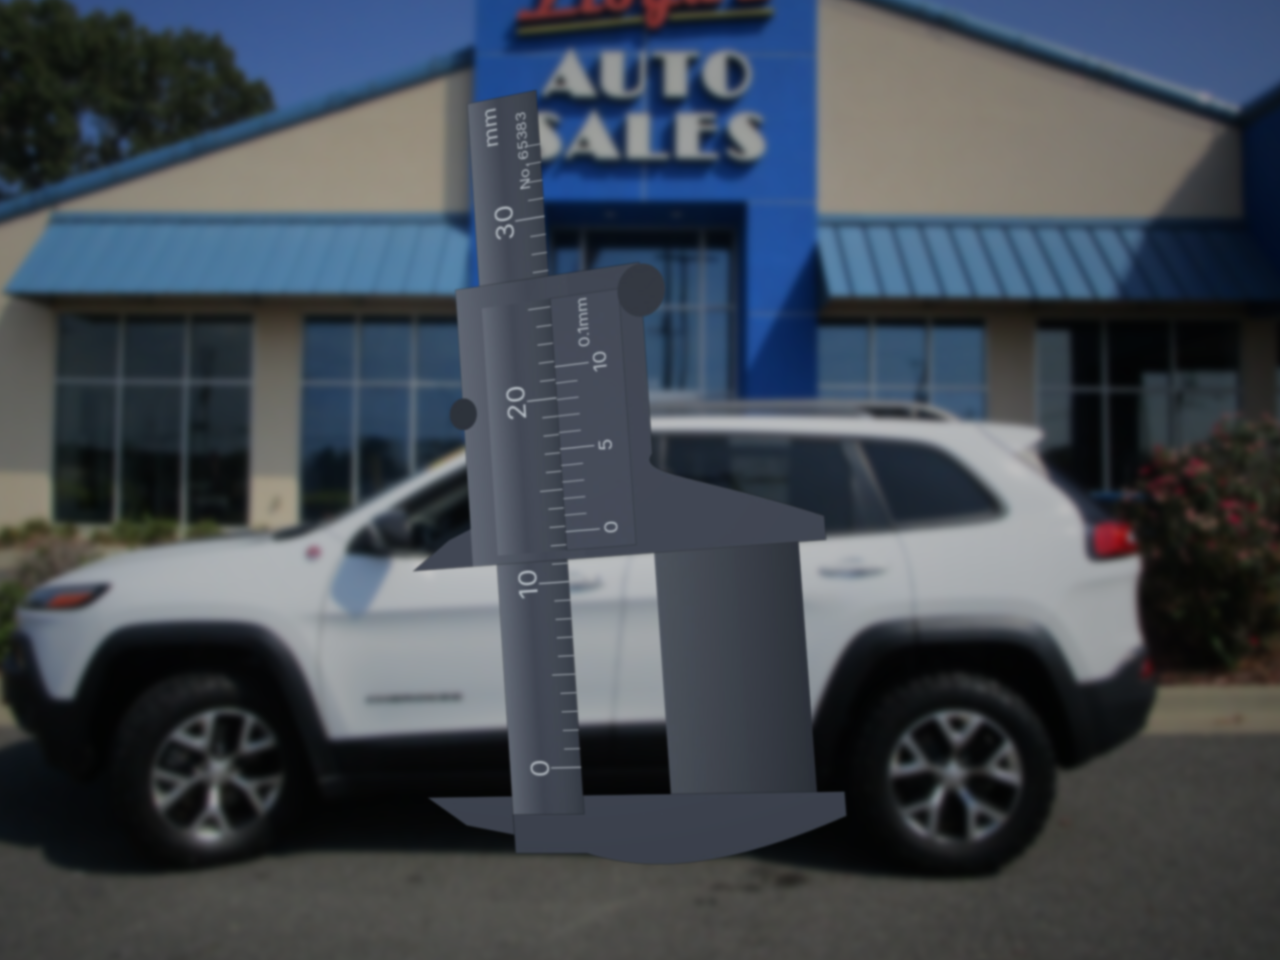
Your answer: 12.7 mm
